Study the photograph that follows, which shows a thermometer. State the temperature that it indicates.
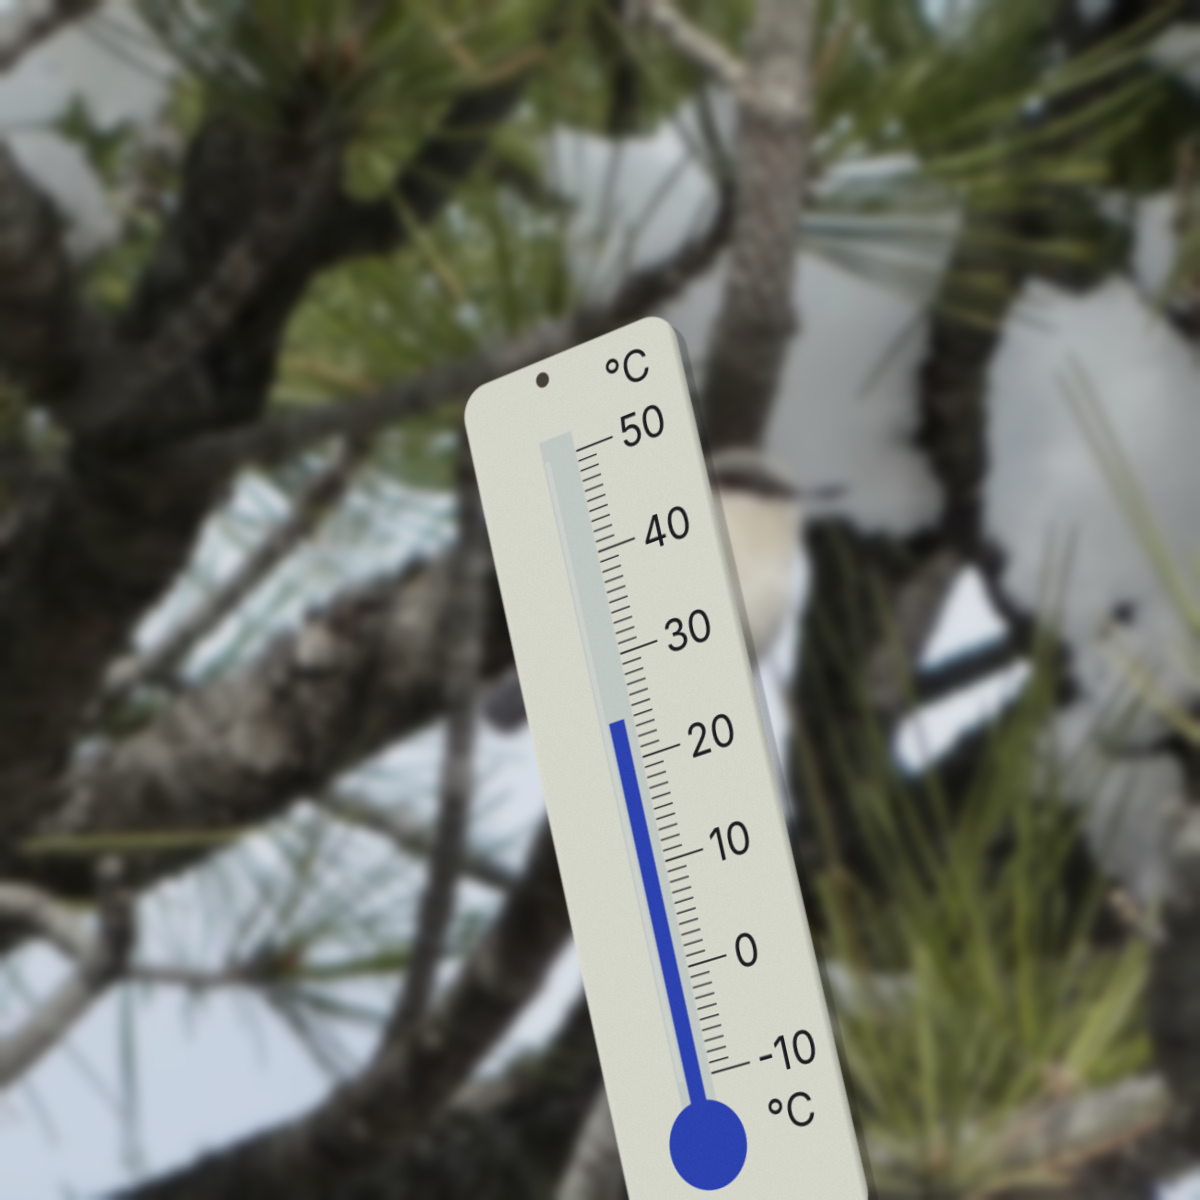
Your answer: 24 °C
